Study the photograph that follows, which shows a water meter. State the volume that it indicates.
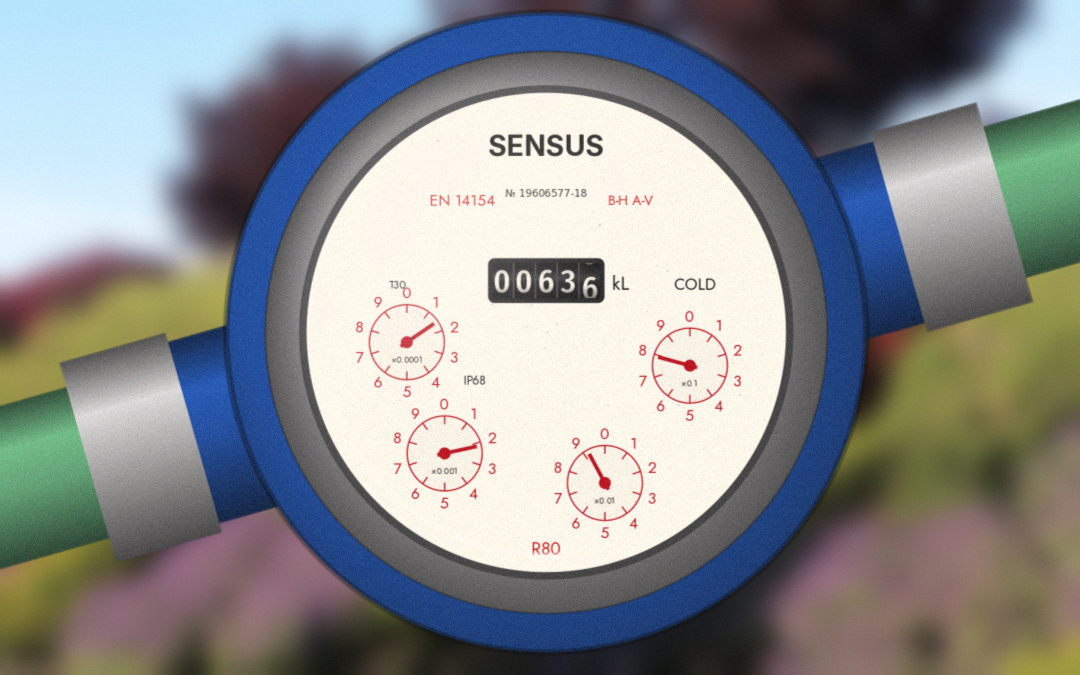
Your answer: 635.7921 kL
